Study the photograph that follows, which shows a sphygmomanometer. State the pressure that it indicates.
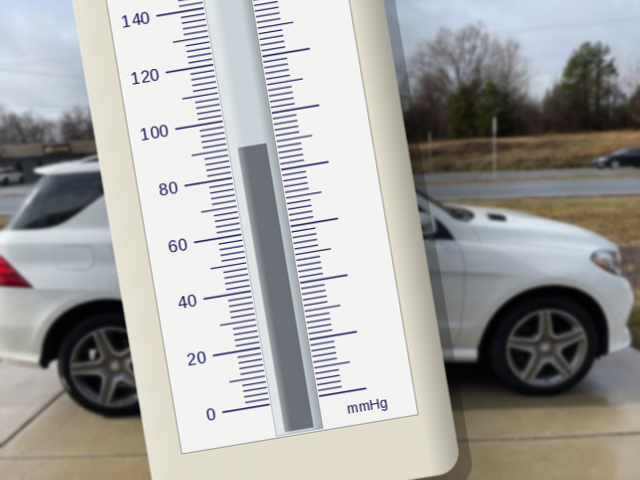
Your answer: 90 mmHg
